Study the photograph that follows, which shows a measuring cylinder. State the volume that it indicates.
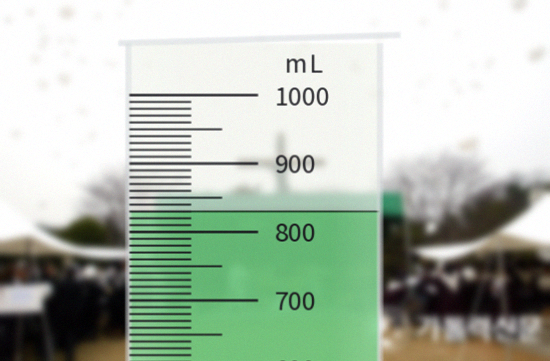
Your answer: 830 mL
